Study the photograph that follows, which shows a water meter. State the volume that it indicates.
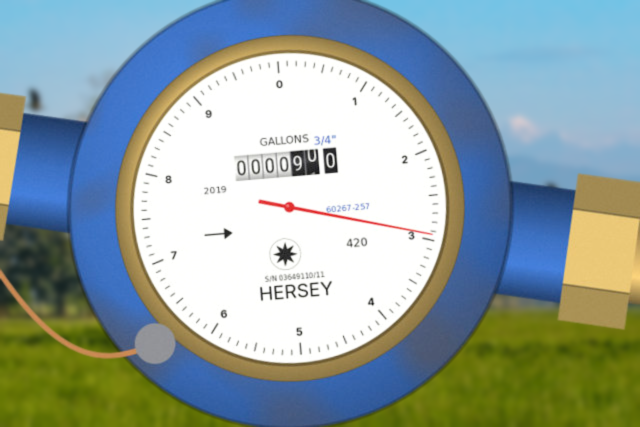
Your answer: 902.9 gal
